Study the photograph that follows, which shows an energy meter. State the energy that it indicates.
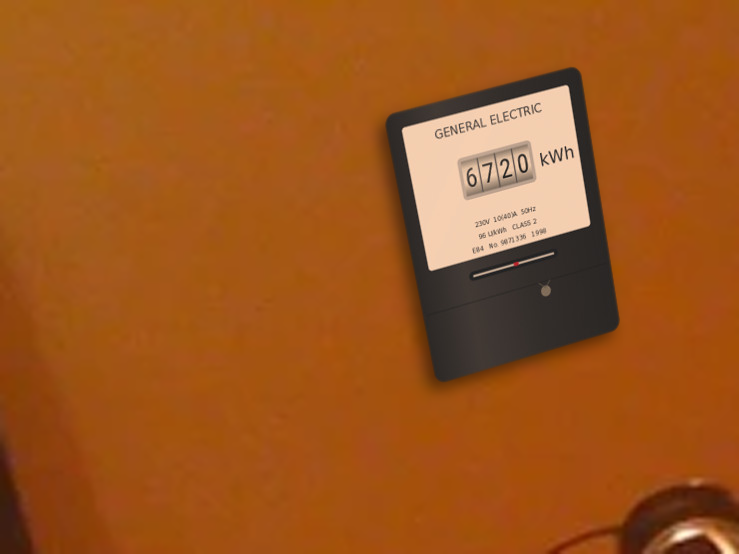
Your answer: 6720 kWh
